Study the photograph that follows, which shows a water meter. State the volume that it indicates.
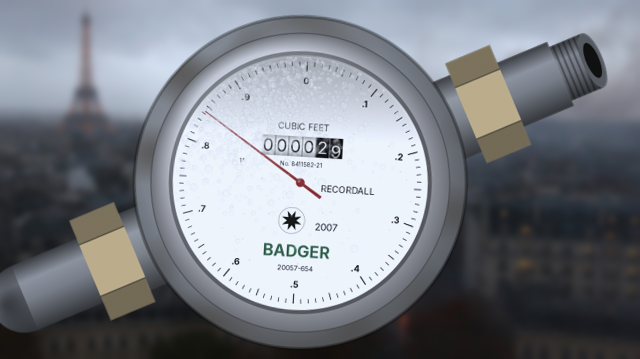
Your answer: 28.84 ft³
